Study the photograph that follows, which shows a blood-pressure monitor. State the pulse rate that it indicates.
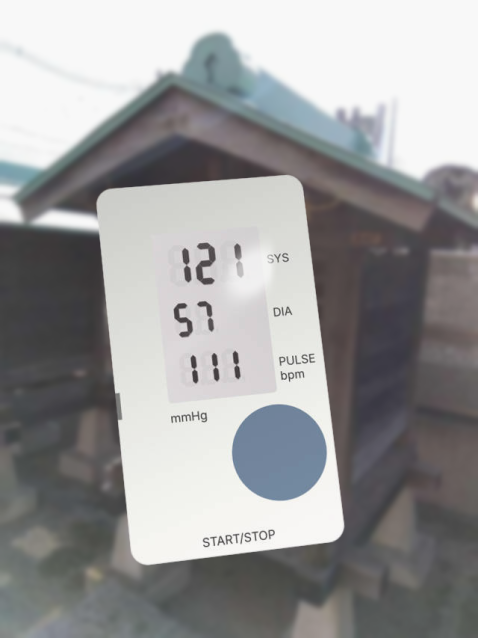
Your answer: 111 bpm
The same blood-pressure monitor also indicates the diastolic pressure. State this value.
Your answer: 57 mmHg
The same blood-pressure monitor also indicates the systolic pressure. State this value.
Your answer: 121 mmHg
